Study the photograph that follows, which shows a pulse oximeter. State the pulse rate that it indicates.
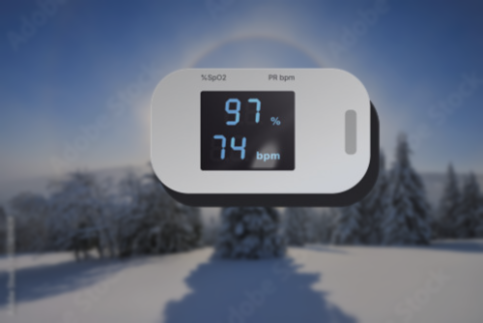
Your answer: 74 bpm
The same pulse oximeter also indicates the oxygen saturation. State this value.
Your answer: 97 %
